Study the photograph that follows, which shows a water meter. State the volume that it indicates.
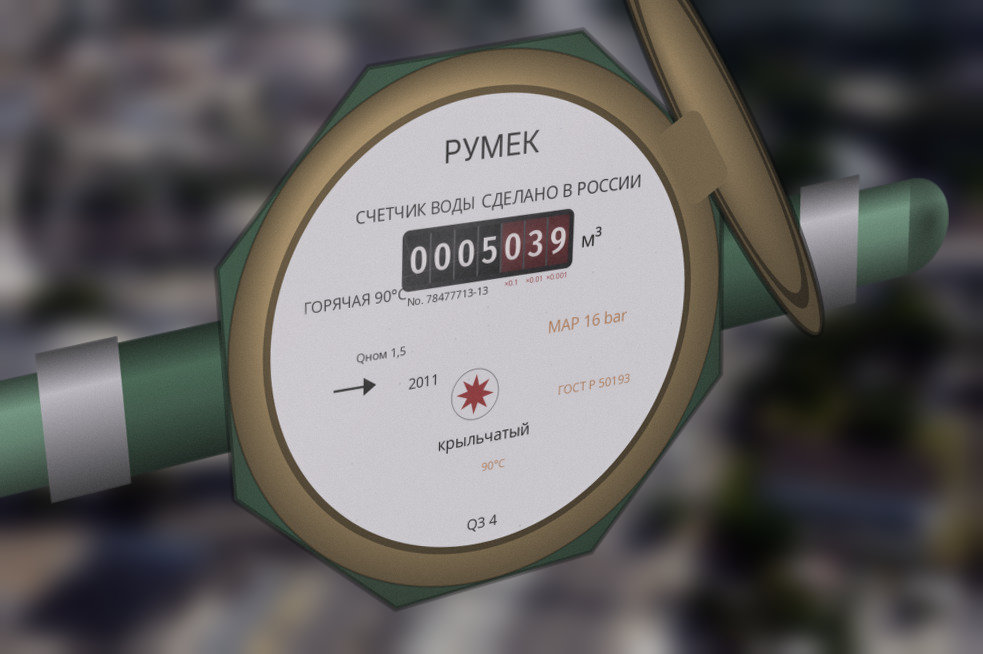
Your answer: 5.039 m³
